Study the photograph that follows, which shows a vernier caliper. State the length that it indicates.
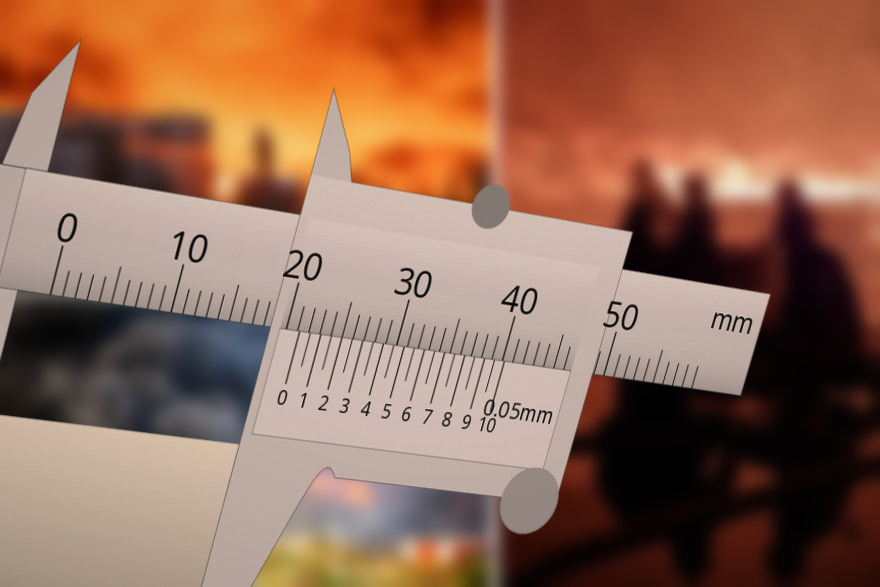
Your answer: 21.2 mm
